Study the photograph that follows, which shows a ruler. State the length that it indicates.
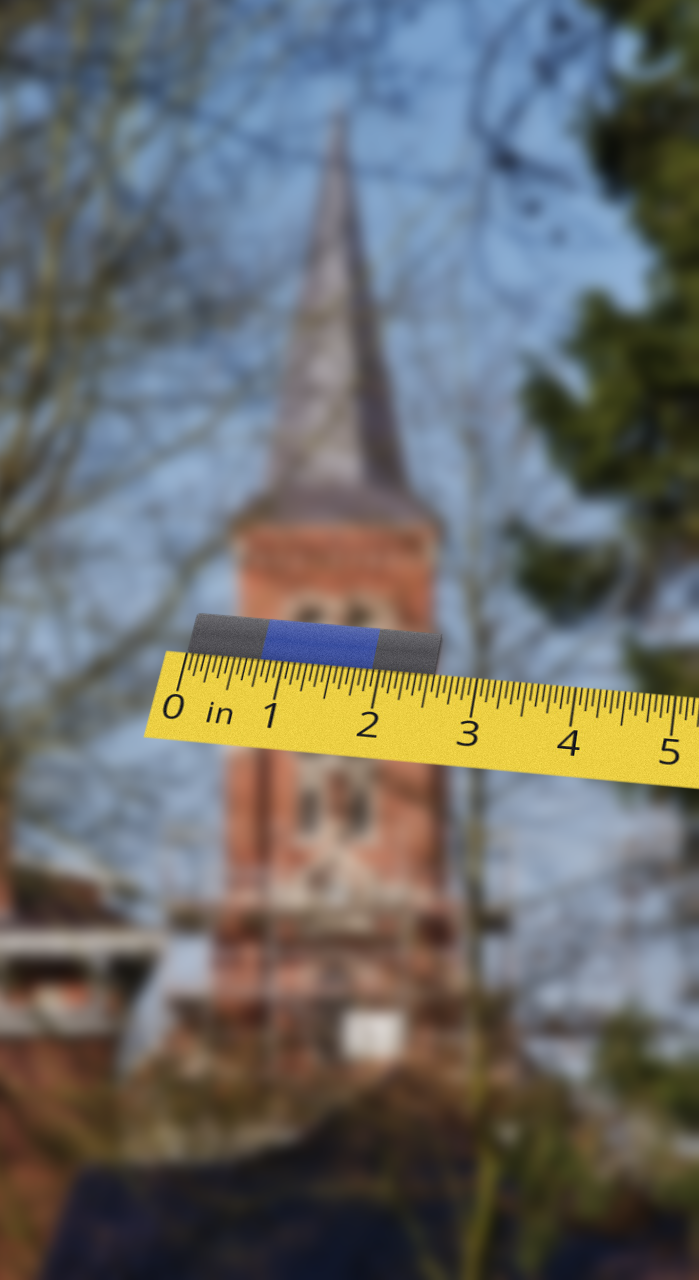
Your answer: 2.5625 in
